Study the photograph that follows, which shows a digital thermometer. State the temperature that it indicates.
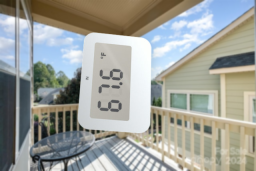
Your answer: 67.6 °F
